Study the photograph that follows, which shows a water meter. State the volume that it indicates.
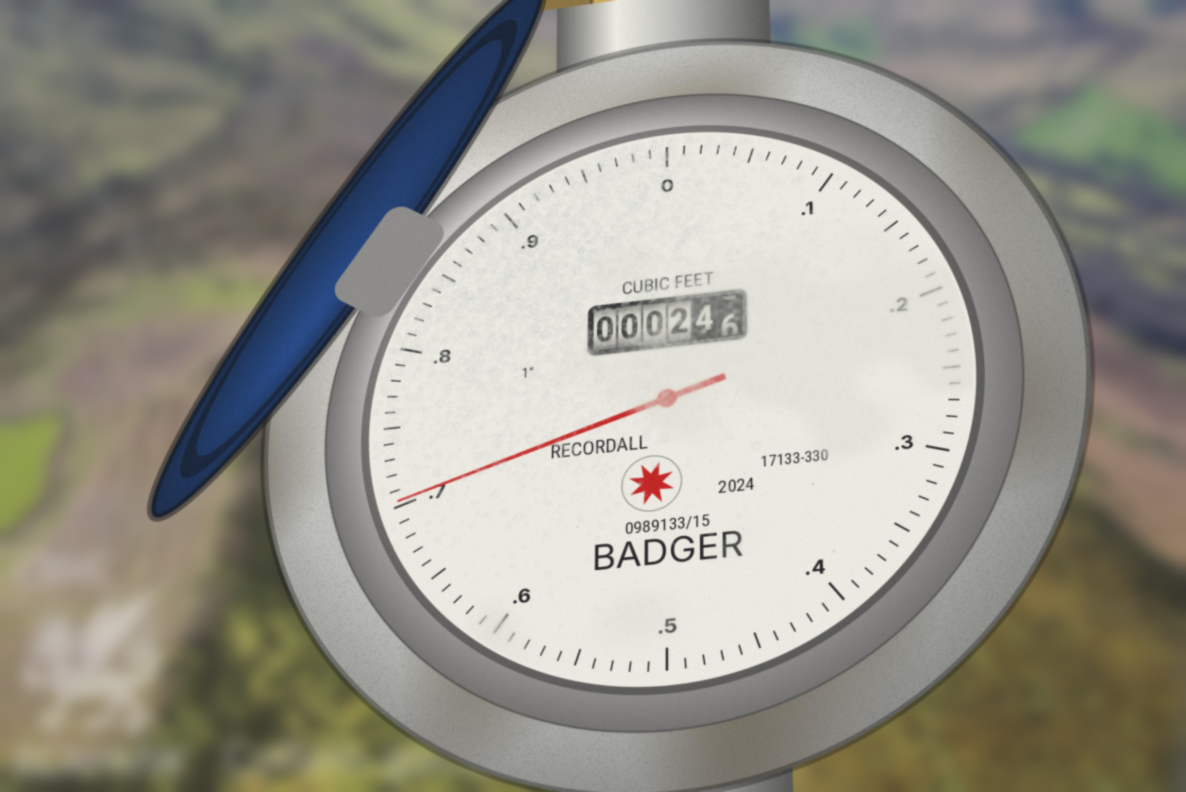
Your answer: 245.70 ft³
